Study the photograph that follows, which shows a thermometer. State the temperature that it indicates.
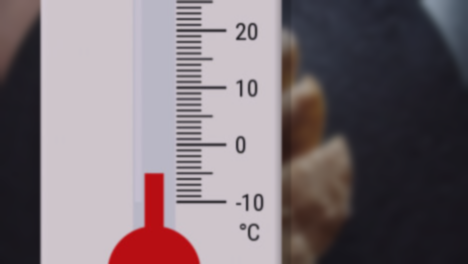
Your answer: -5 °C
